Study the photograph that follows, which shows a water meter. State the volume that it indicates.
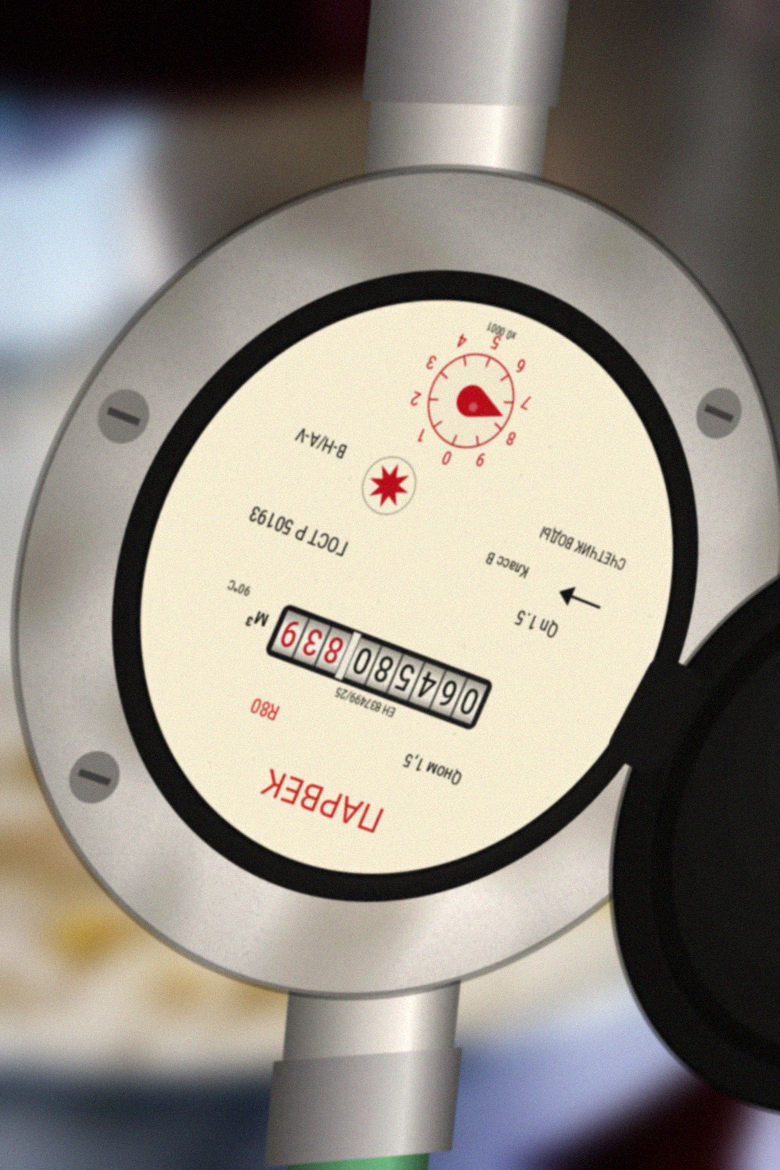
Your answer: 64580.8397 m³
